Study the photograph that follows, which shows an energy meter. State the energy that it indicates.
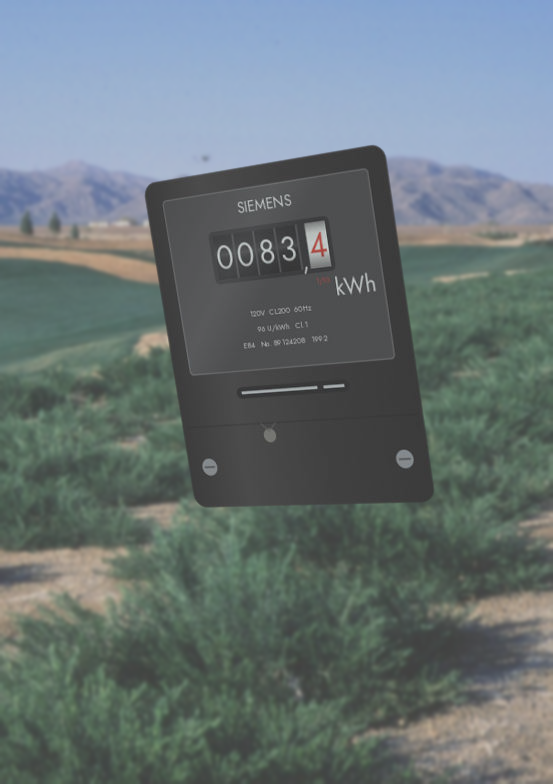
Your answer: 83.4 kWh
